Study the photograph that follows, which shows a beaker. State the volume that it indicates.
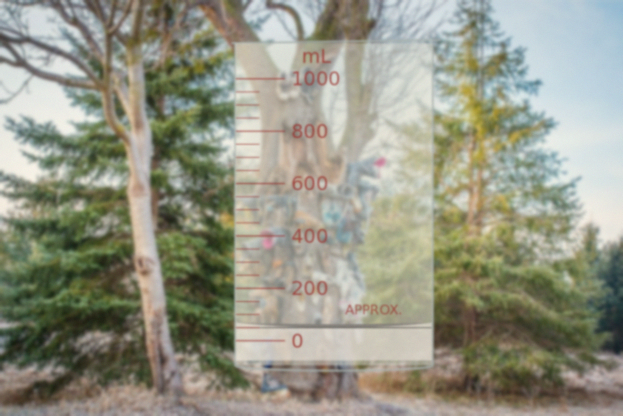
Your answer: 50 mL
